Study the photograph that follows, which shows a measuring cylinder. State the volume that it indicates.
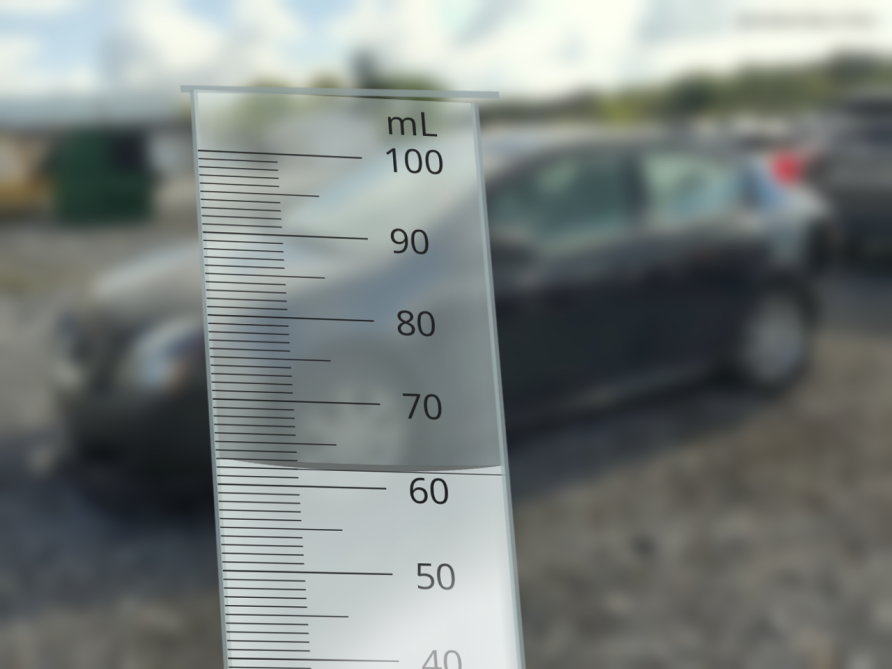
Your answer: 62 mL
